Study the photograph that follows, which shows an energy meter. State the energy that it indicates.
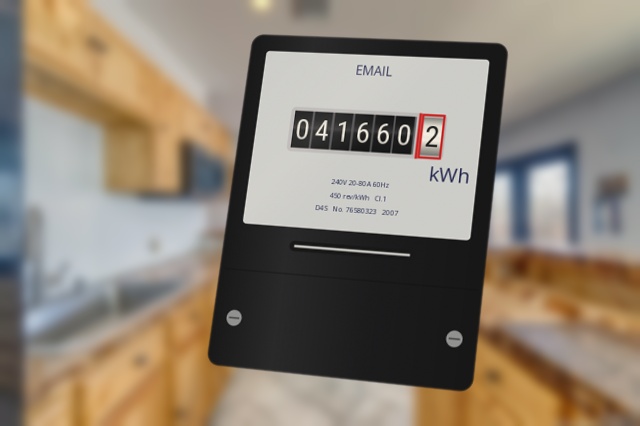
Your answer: 41660.2 kWh
